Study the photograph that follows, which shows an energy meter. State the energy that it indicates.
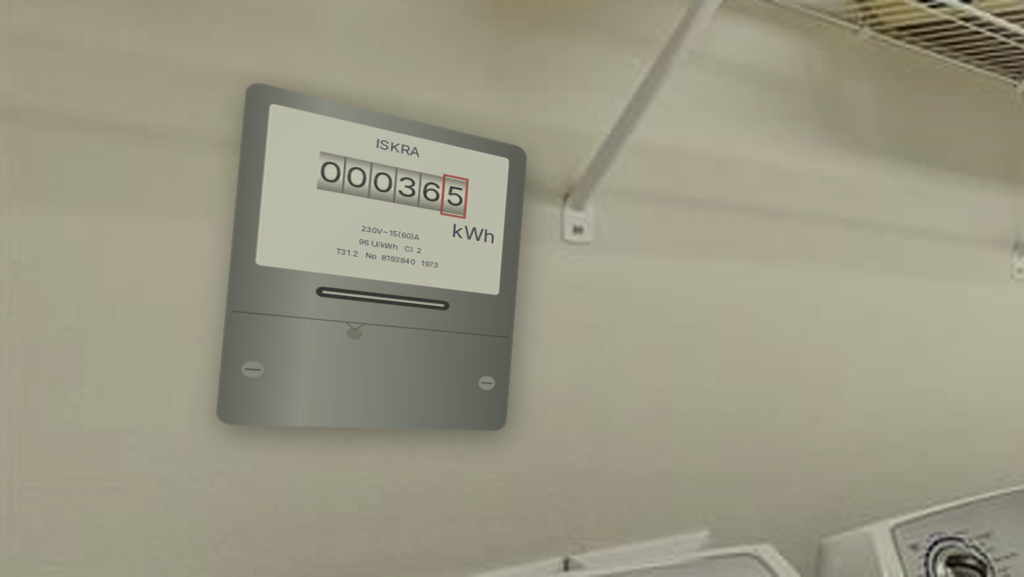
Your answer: 36.5 kWh
